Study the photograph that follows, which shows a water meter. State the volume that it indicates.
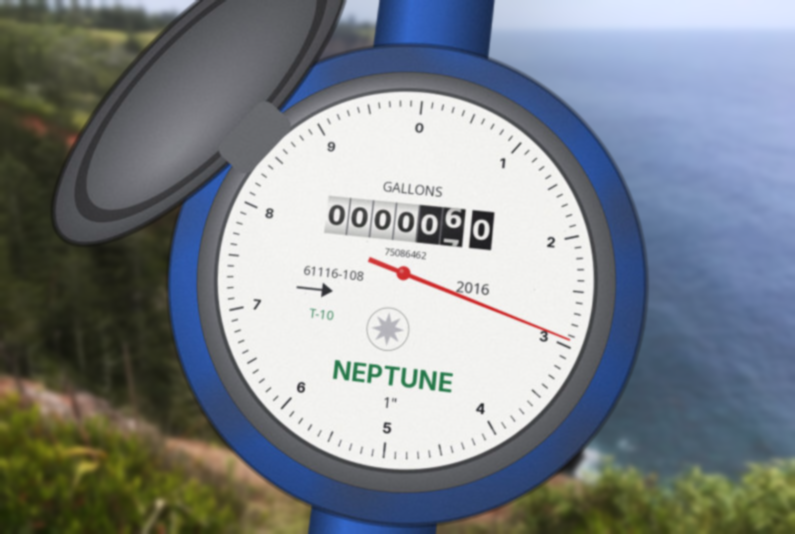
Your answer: 62.9 gal
